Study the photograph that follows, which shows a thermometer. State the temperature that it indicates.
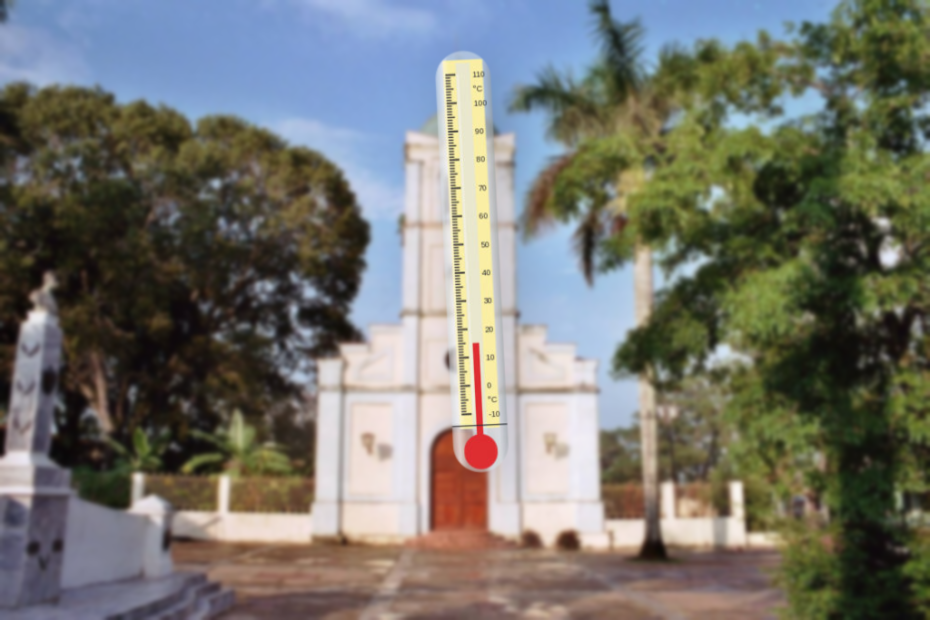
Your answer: 15 °C
